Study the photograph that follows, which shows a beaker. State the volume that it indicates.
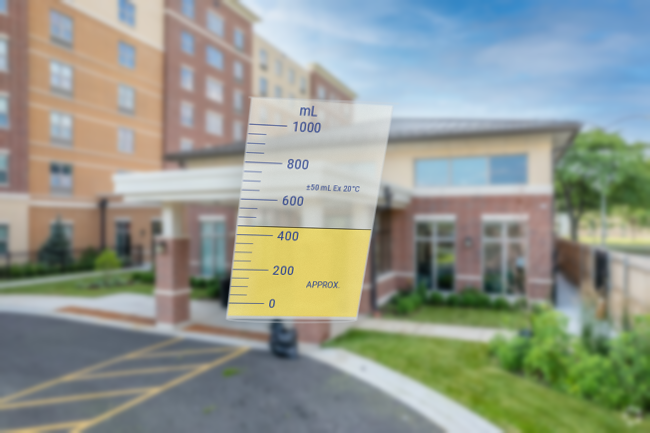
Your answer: 450 mL
